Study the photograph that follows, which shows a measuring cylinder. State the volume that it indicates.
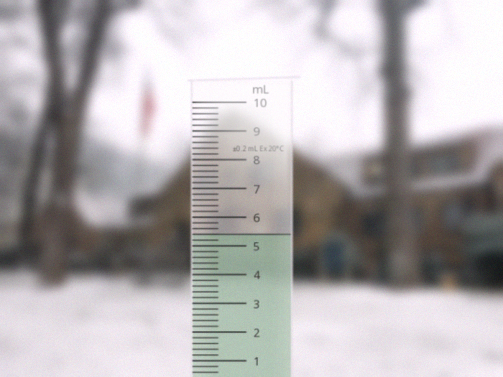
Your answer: 5.4 mL
